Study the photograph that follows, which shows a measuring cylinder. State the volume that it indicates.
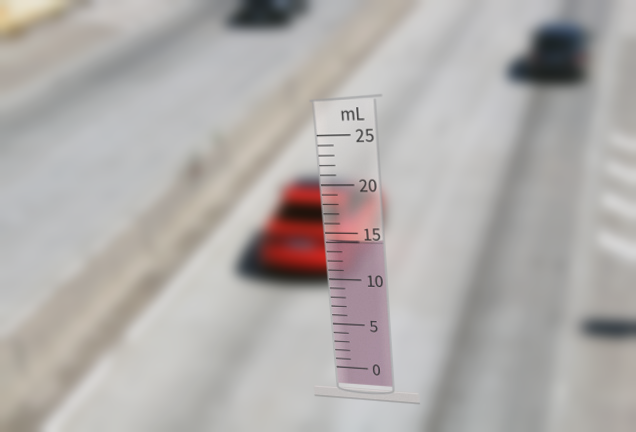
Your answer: 14 mL
